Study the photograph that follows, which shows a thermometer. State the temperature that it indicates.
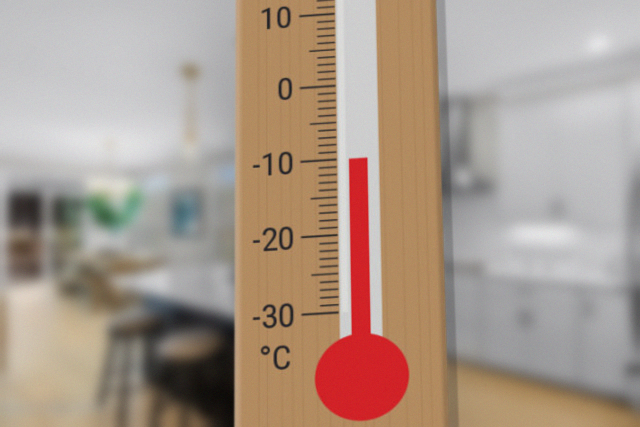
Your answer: -10 °C
